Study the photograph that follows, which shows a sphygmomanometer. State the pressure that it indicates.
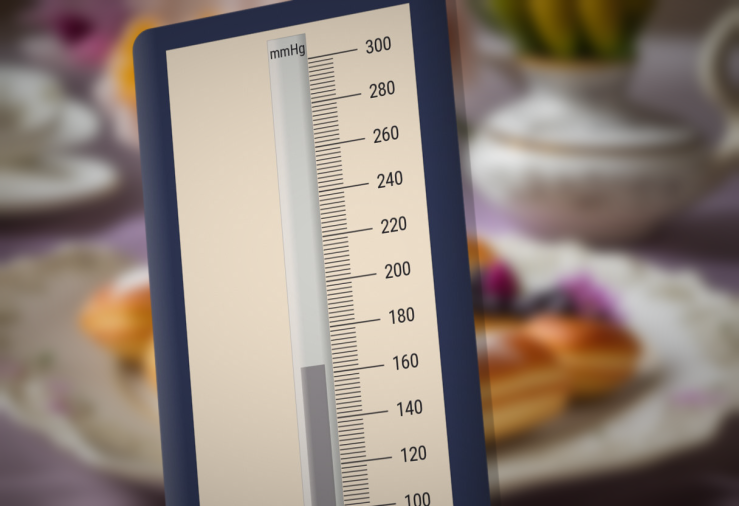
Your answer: 164 mmHg
